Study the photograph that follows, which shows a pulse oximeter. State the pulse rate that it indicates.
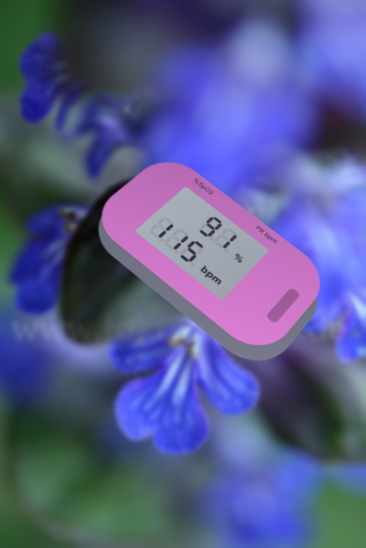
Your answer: 115 bpm
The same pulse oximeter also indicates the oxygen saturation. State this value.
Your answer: 91 %
